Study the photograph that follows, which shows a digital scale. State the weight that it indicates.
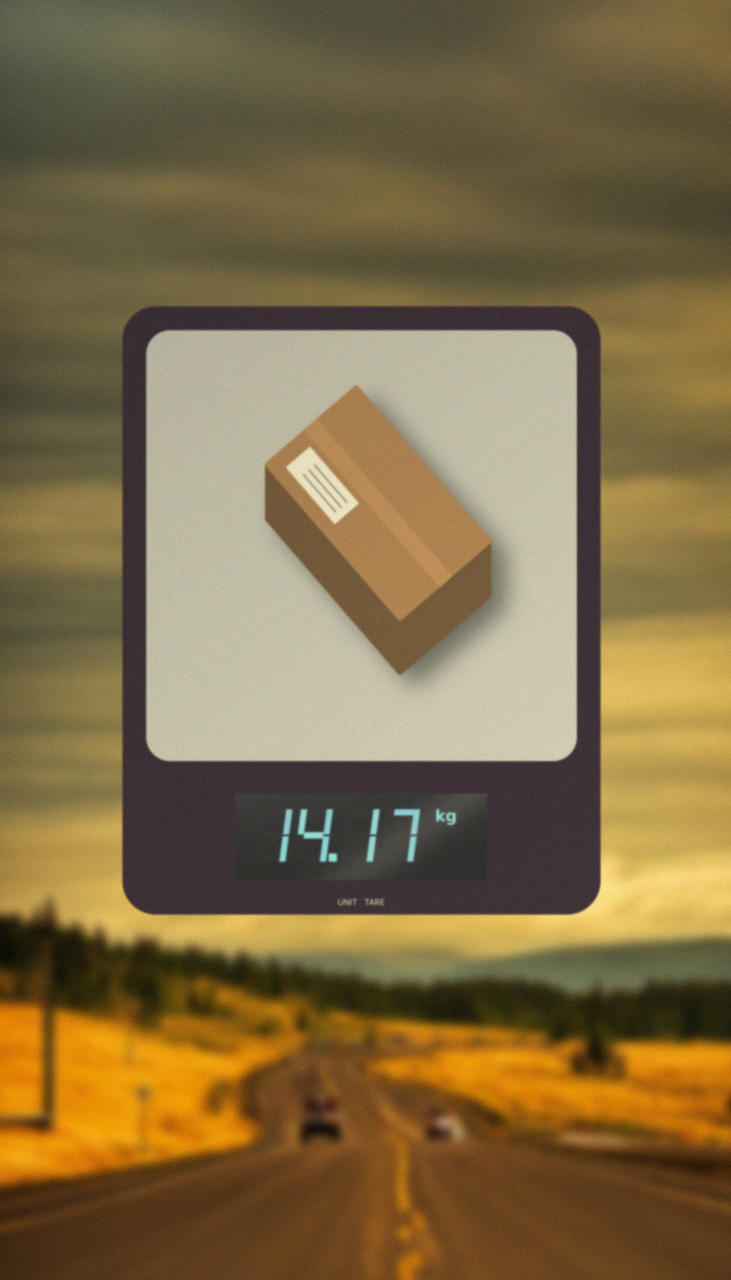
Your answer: 14.17 kg
